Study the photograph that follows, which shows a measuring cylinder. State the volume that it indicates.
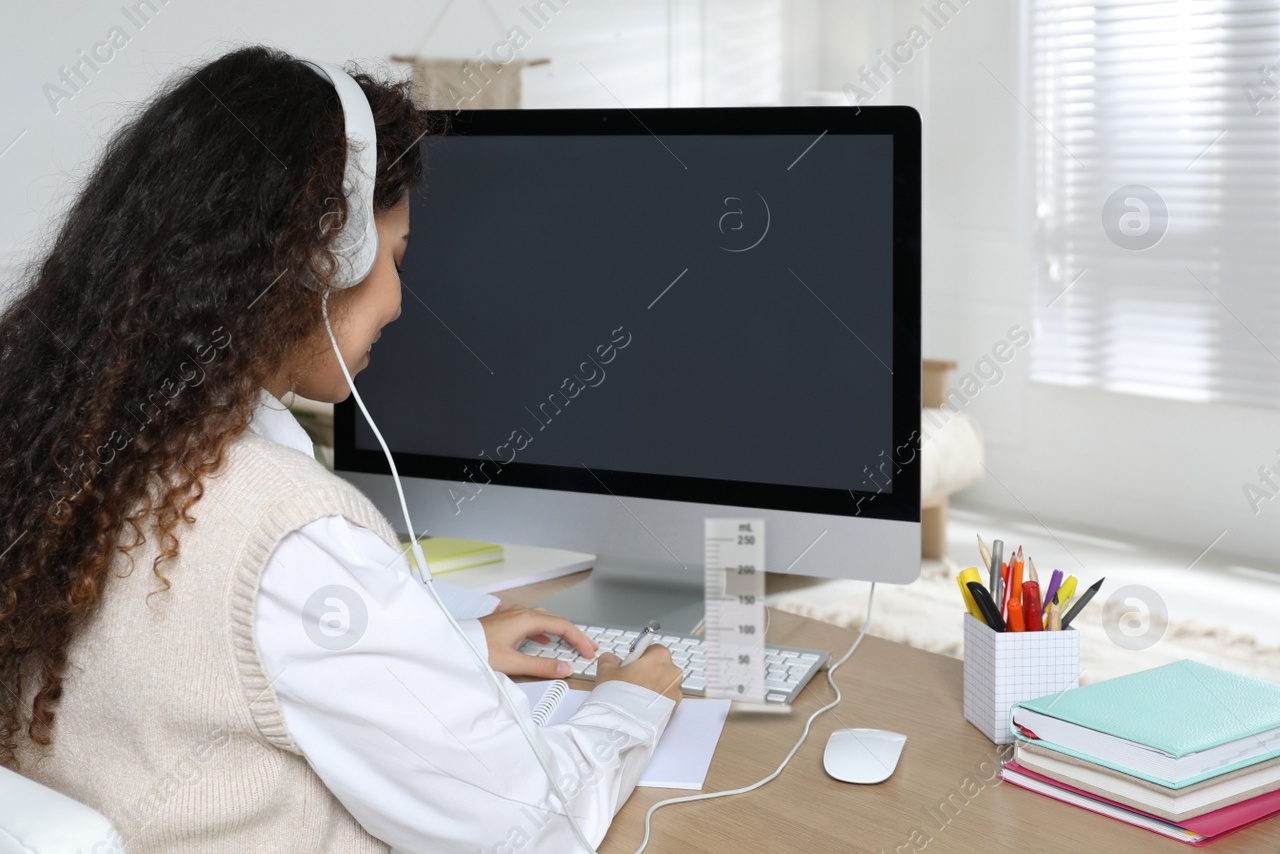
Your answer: 150 mL
